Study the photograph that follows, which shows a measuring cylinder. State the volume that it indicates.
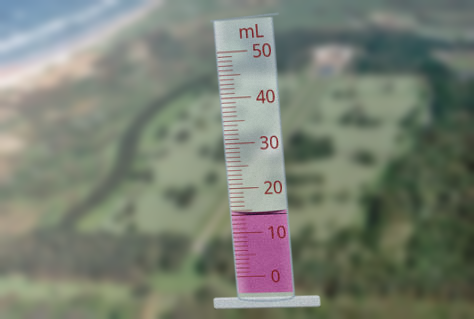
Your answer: 14 mL
